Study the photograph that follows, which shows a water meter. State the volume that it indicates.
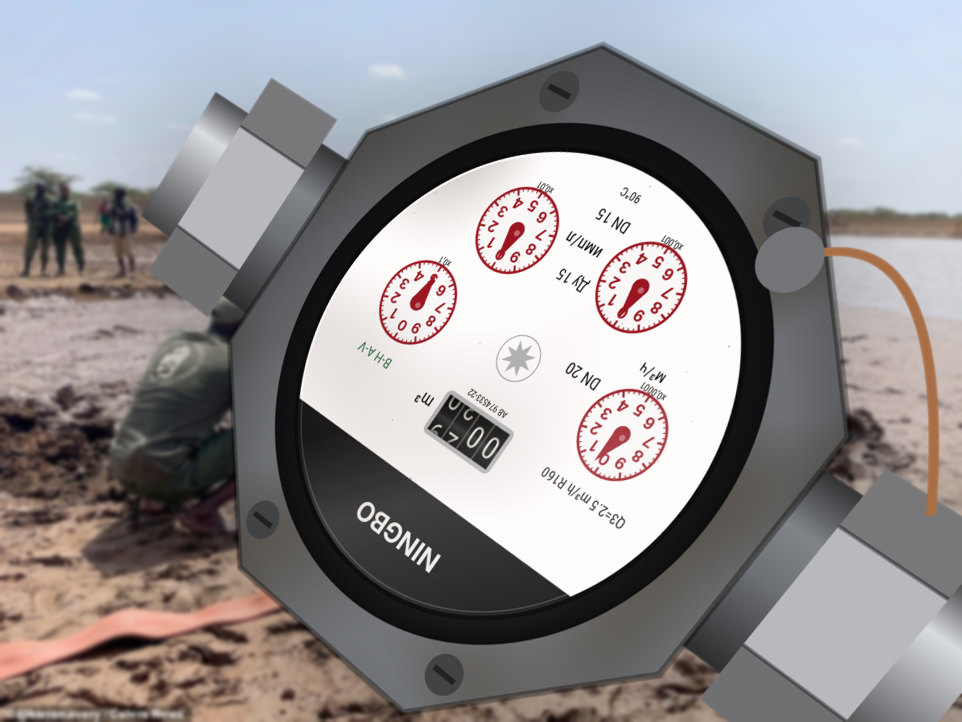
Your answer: 29.5000 m³
